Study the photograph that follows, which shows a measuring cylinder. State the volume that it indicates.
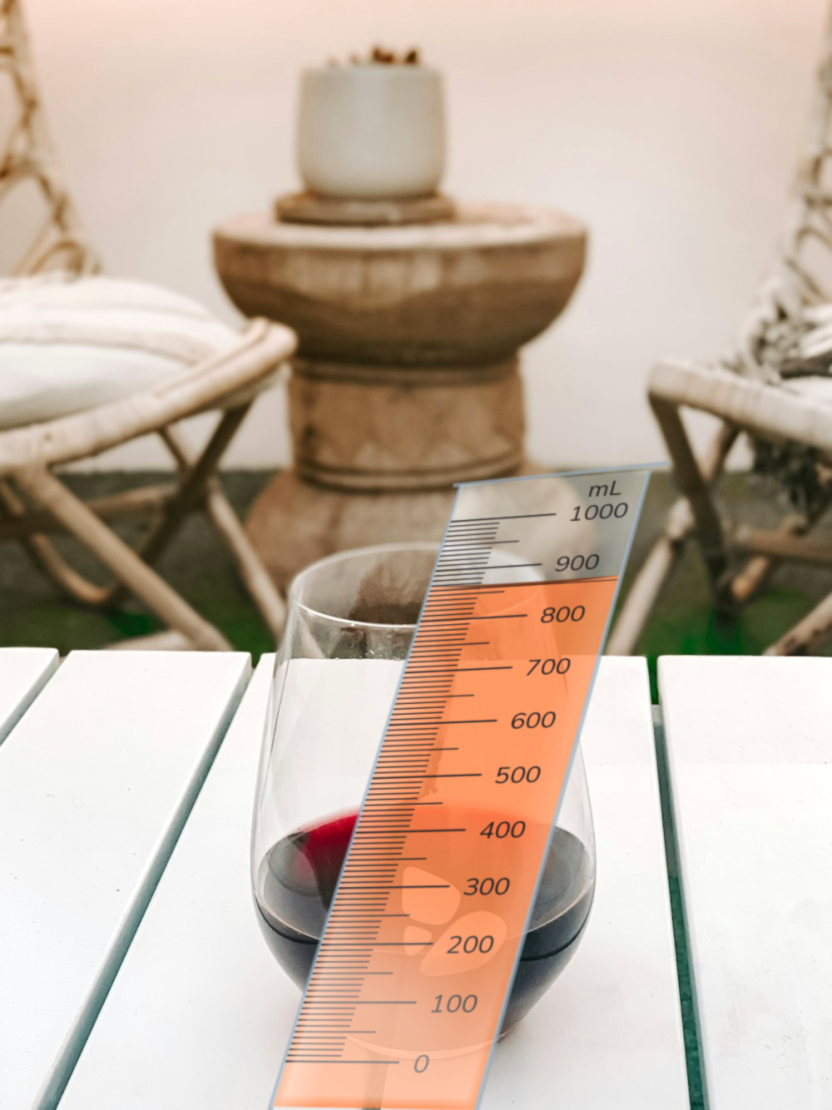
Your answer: 860 mL
